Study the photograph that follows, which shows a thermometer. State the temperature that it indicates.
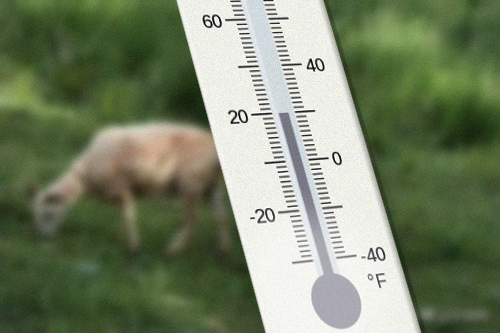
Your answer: 20 °F
